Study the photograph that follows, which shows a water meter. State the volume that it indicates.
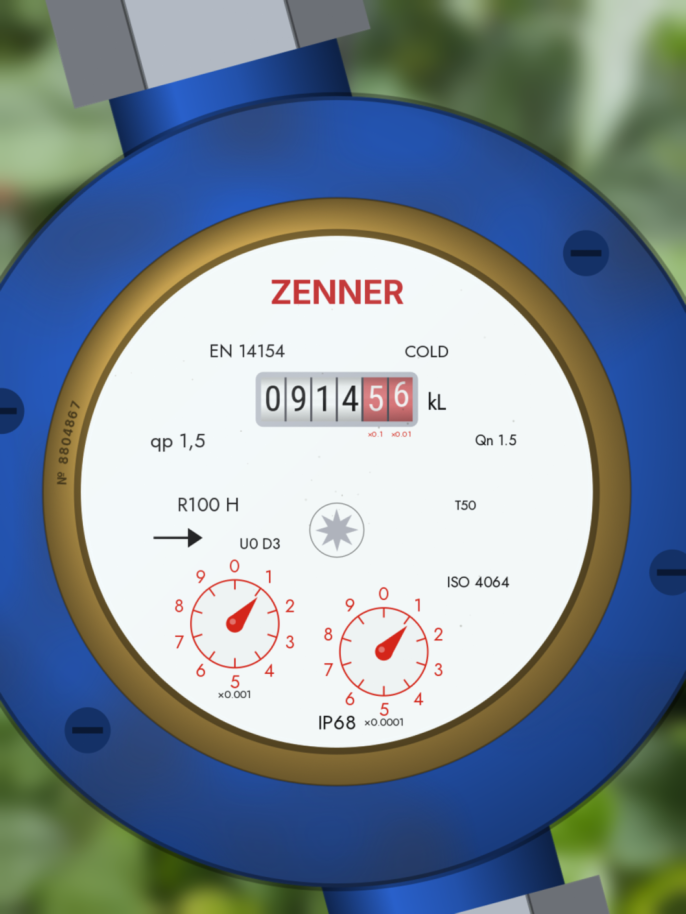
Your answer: 914.5611 kL
